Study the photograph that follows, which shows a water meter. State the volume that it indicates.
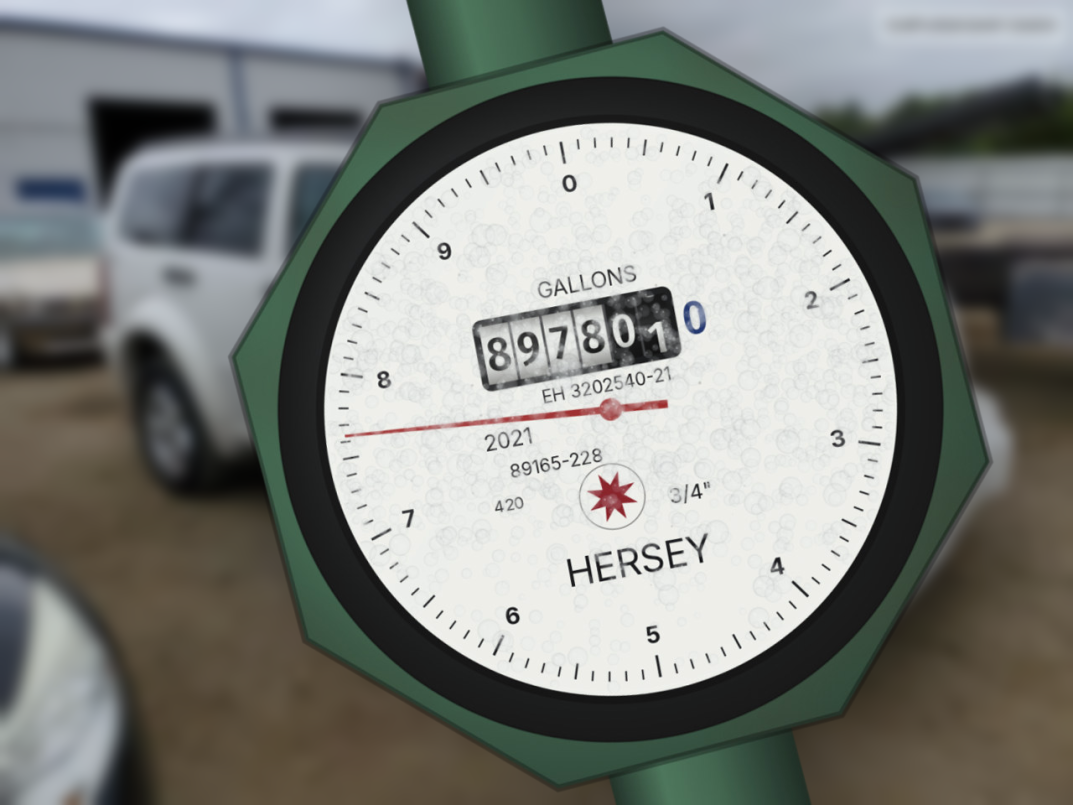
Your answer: 8978007.6 gal
